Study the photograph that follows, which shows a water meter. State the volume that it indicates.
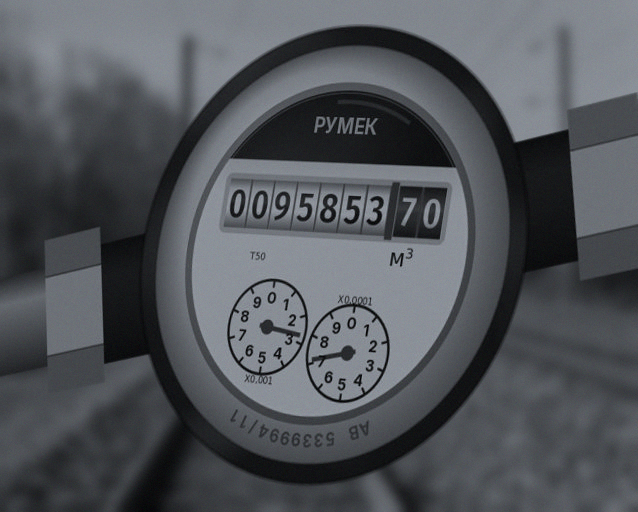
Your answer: 95853.7027 m³
